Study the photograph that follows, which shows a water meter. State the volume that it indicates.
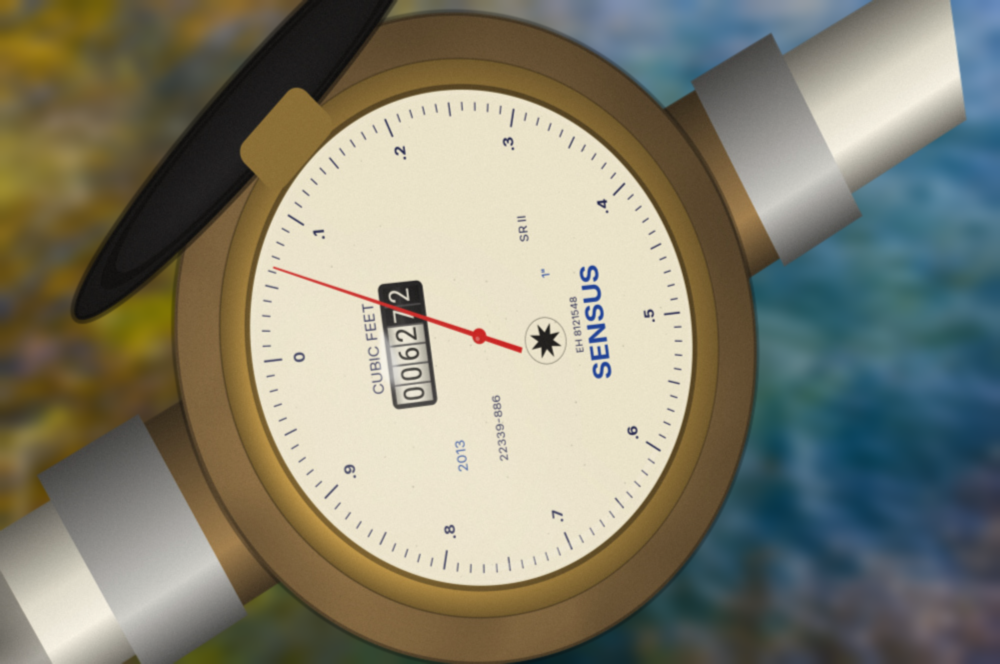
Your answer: 6272.06 ft³
